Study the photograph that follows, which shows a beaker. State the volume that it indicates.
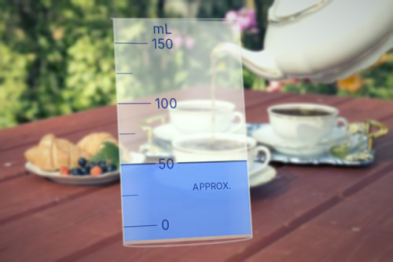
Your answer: 50 mL
